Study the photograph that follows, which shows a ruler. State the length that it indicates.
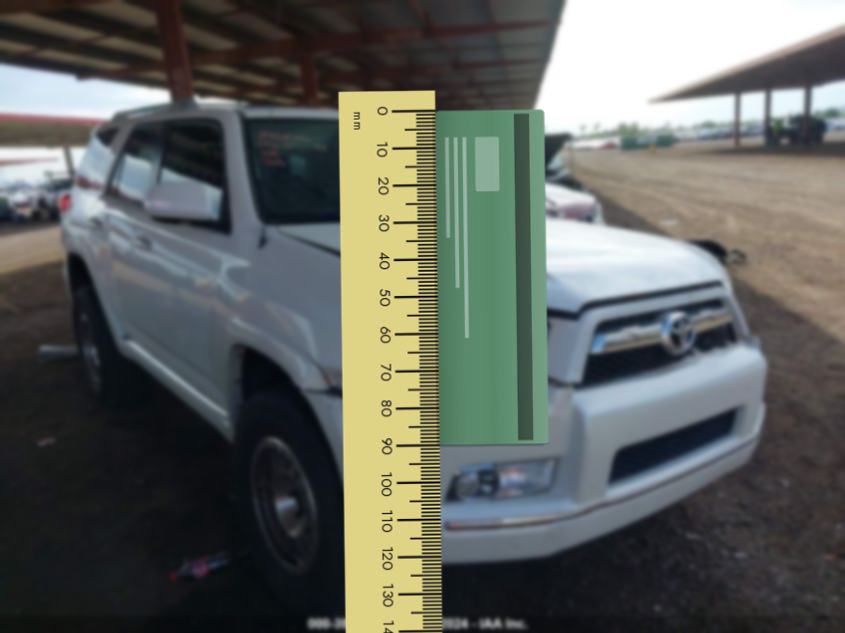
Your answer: 90 mm
